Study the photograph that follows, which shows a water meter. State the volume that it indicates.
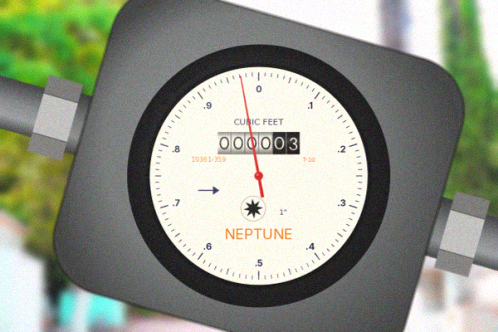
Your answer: 2.97 ft³
